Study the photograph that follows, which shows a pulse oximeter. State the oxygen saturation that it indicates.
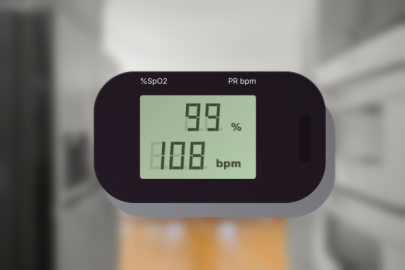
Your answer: 99 %
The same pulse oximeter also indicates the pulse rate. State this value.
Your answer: 108 bpm
